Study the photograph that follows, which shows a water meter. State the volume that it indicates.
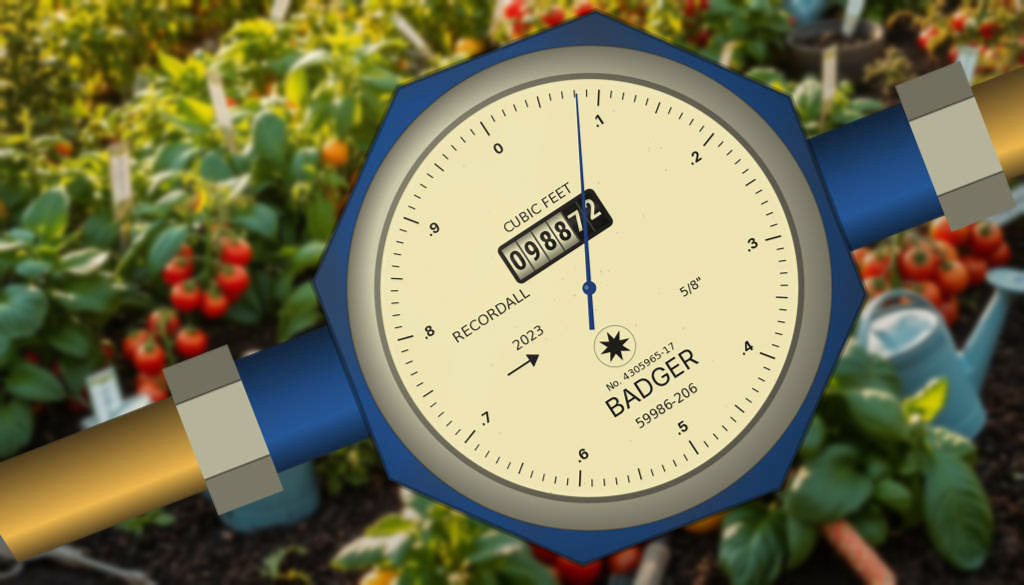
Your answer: 98872.08 ft³
